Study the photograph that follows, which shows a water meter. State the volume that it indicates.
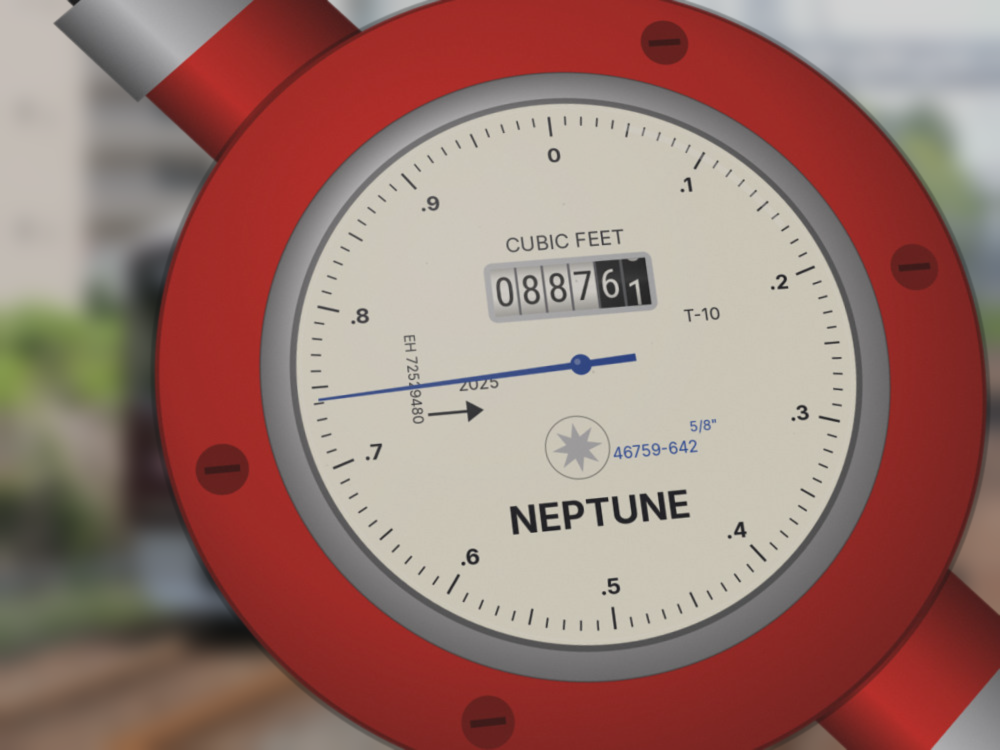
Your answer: 88760.74 ft³
